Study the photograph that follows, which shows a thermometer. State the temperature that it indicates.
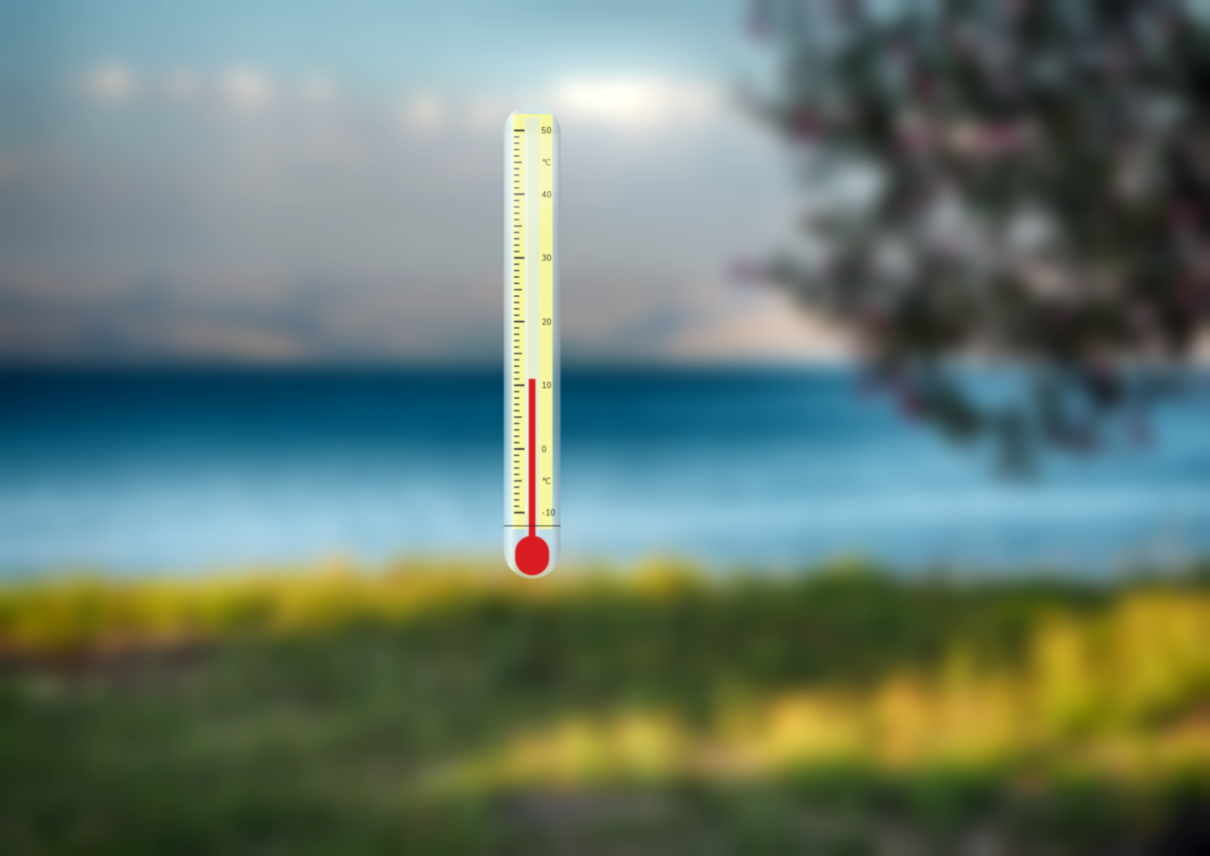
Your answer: 11 °C
